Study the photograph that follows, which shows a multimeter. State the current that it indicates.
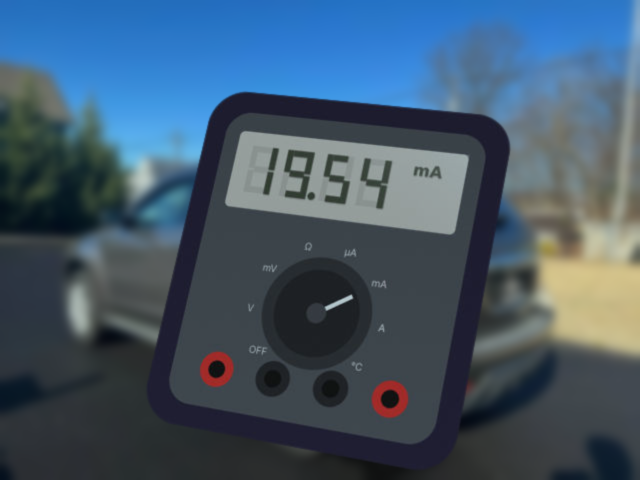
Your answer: 19.54 mA
